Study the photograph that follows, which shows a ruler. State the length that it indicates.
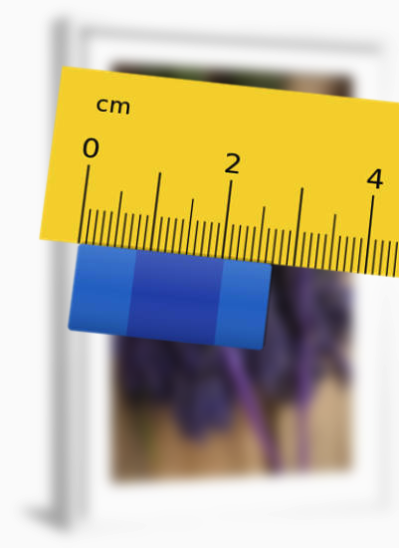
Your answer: 2.7 cm
